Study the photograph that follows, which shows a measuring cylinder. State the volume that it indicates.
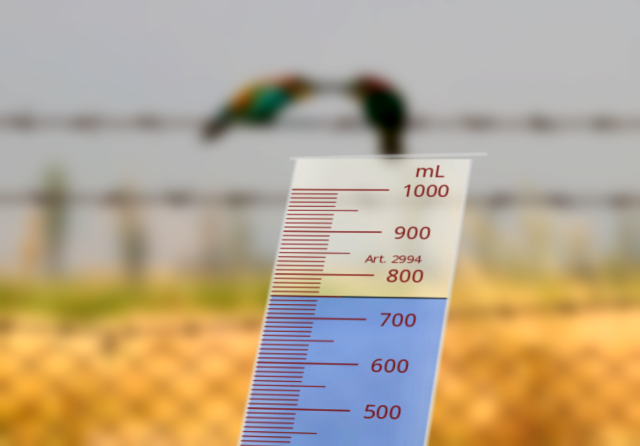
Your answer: 750 mL
